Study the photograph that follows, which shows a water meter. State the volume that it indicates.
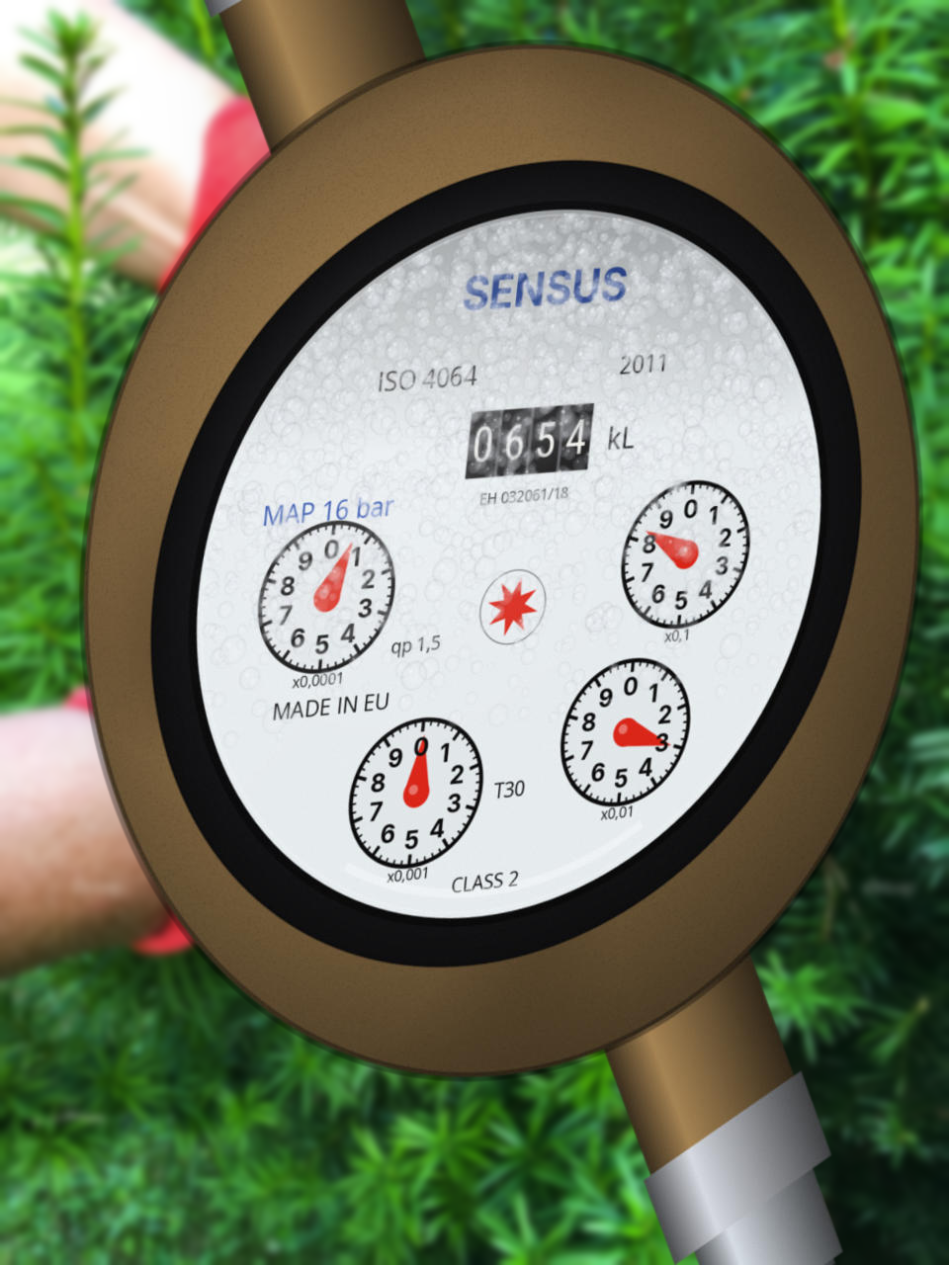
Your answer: 654.8300 kL
